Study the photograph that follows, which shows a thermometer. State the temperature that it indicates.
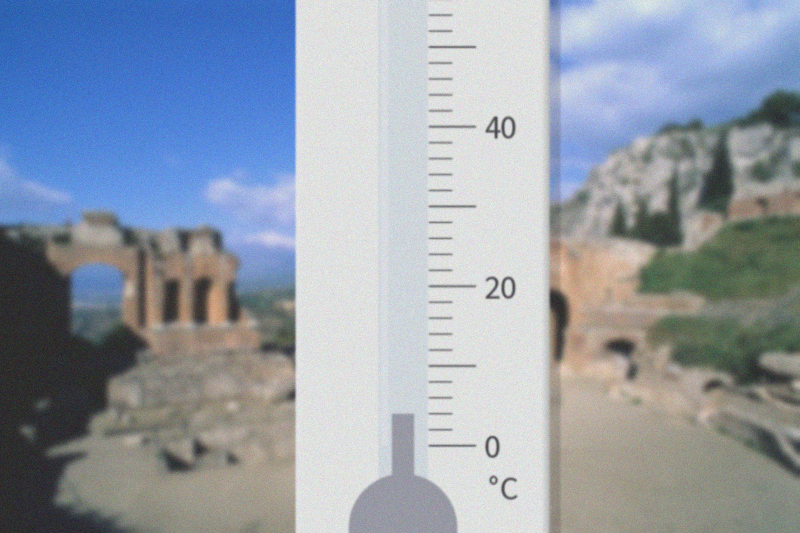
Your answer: 4 °C
